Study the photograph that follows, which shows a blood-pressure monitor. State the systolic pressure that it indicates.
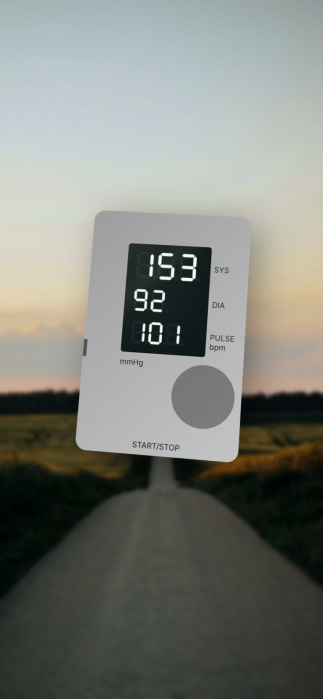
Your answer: 153 mmHg
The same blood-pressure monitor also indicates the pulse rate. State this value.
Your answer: 101 bpm
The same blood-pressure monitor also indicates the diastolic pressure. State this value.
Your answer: 92 mmHg
